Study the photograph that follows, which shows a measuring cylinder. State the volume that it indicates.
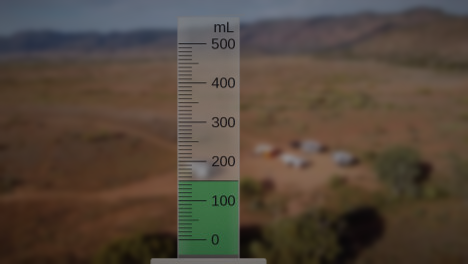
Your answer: 150 mL
